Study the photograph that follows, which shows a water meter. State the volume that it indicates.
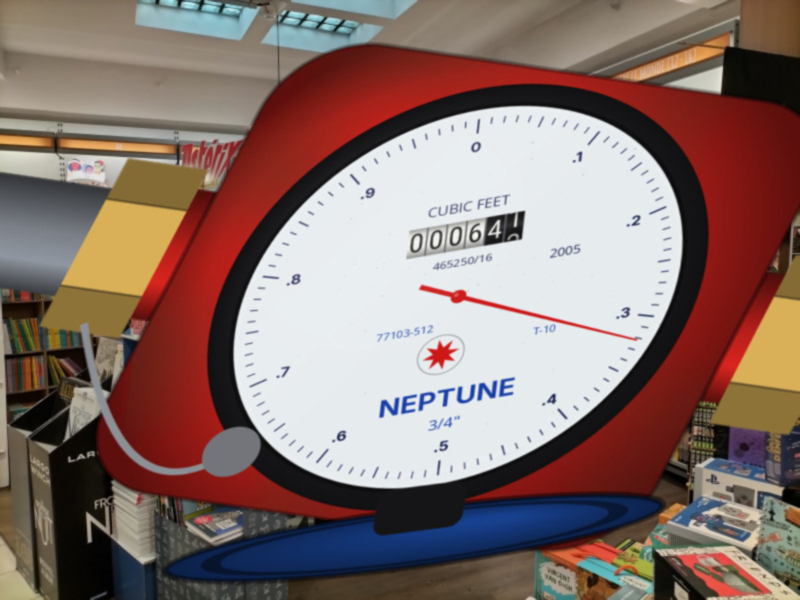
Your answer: 641.32 ft³
